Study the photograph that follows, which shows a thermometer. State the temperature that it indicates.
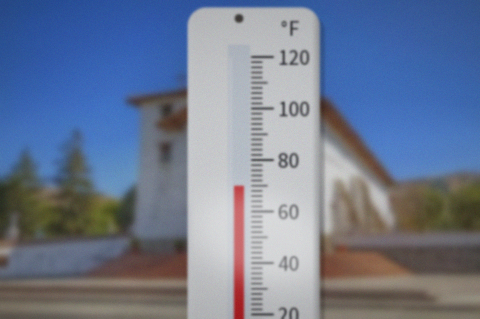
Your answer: 70 °F
